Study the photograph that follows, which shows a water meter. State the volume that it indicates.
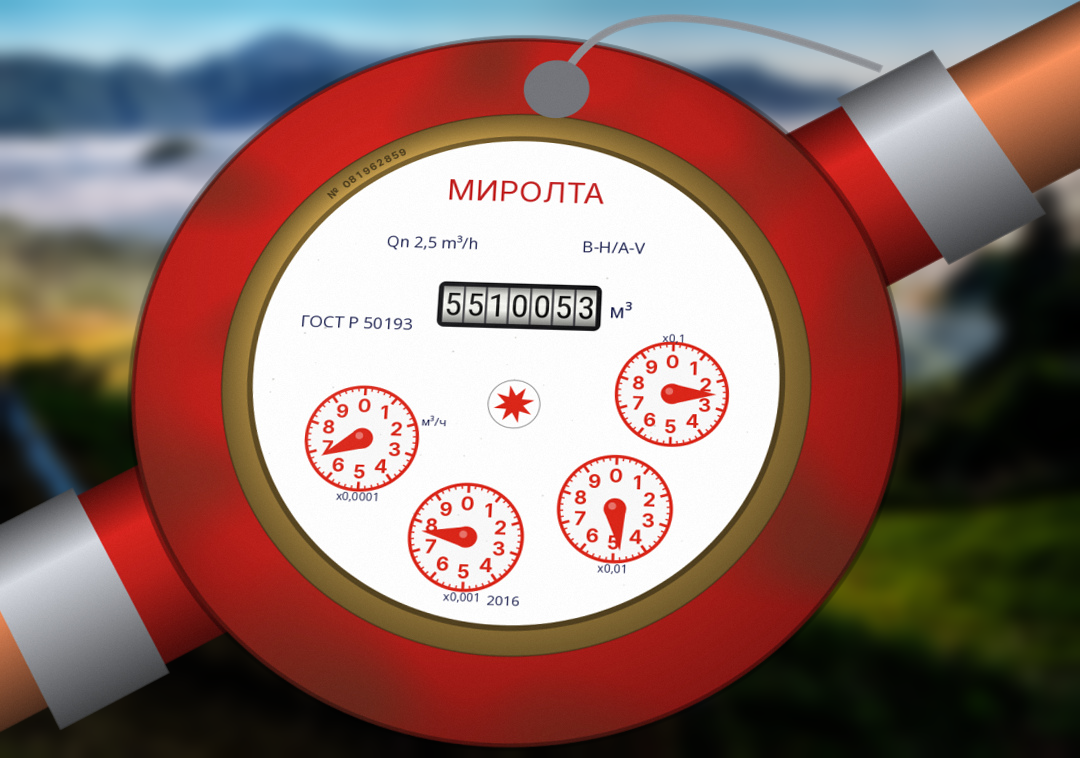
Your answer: 5510053.2476 m³
